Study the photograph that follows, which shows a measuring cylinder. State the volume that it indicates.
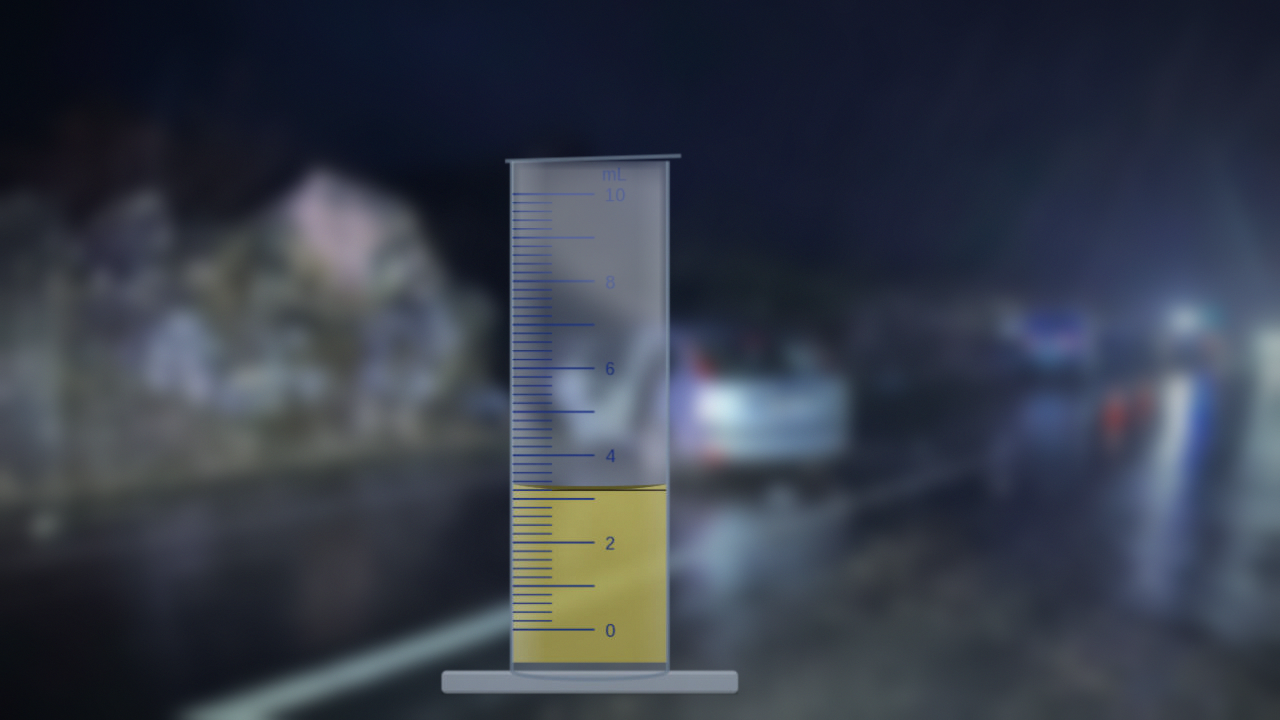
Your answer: 3.2 mL
